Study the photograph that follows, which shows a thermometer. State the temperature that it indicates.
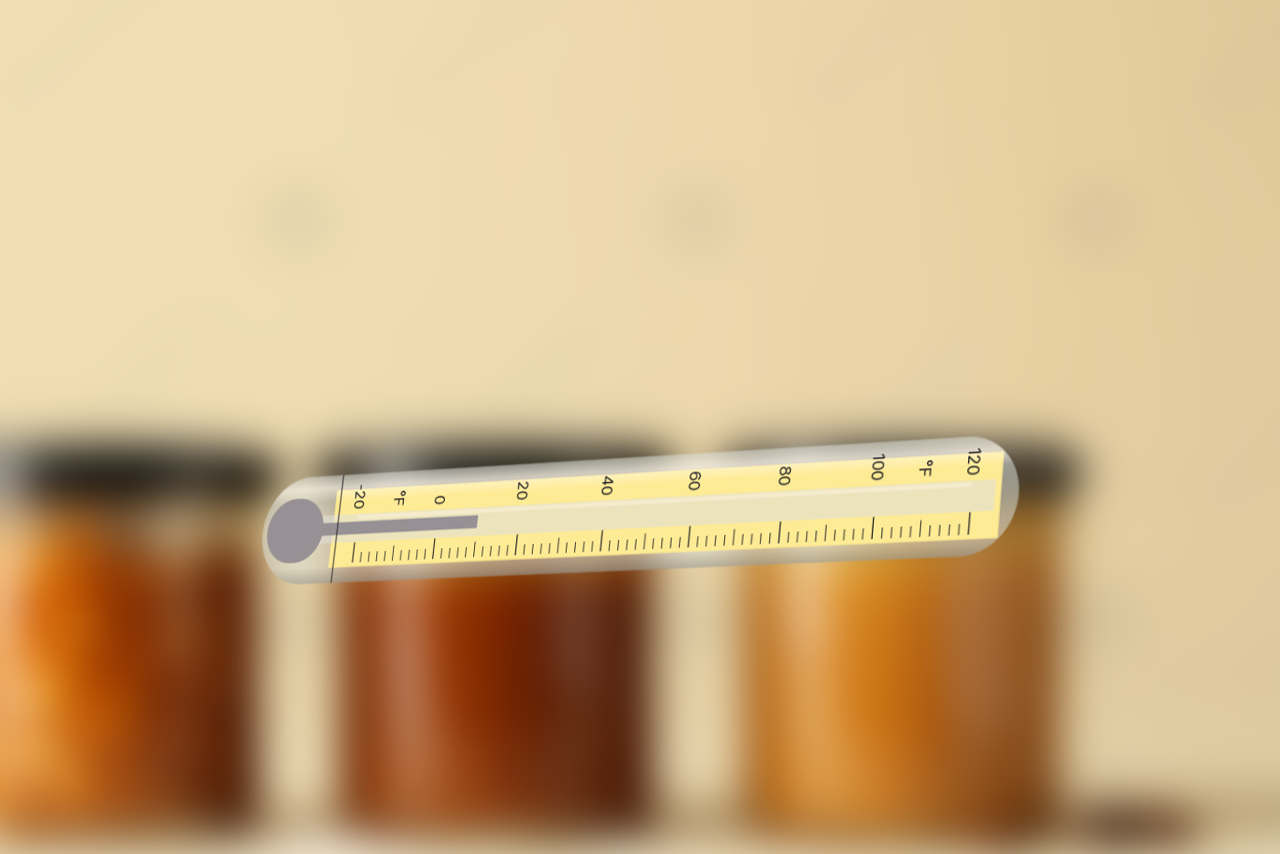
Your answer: 10 °F
